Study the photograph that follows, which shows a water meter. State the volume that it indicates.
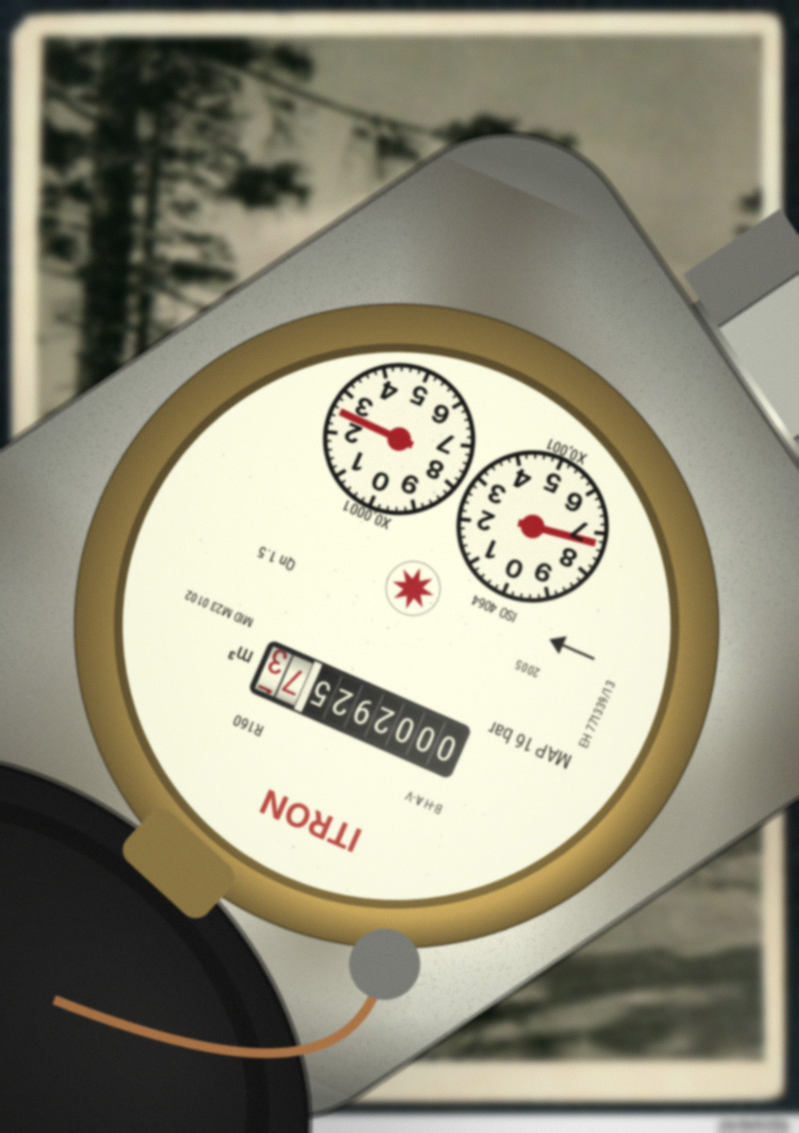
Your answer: 2925.7272 m³
